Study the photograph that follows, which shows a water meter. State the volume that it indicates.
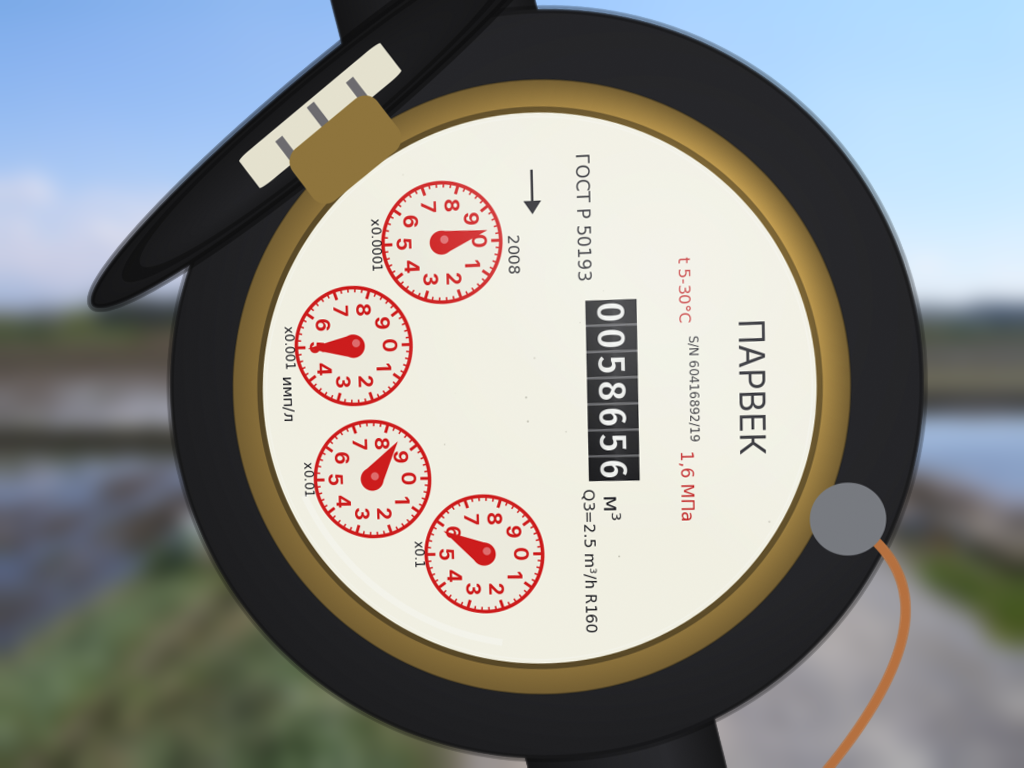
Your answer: 58656.5849 m³
